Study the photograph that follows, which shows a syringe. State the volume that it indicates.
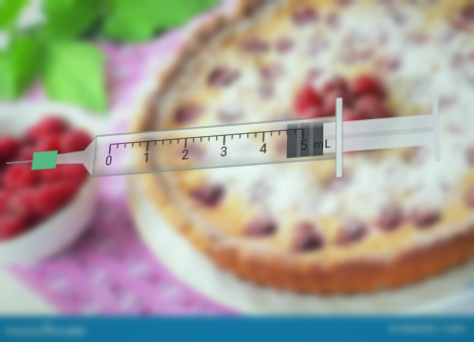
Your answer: 4.6 mL
